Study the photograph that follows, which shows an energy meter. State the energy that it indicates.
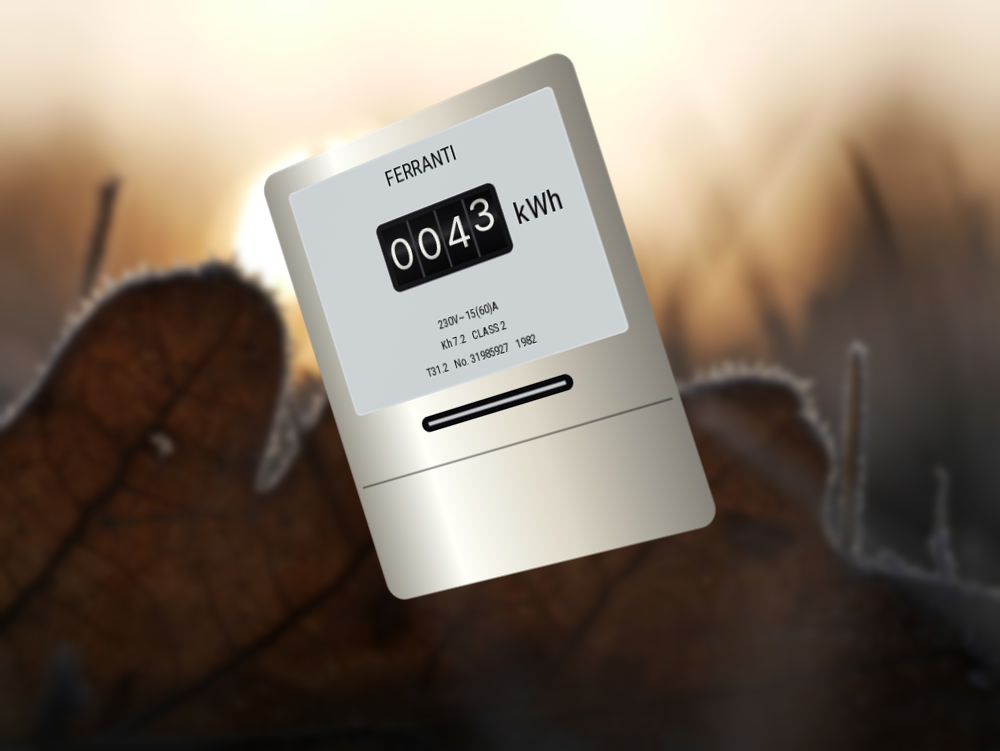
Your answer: 43 kWh
